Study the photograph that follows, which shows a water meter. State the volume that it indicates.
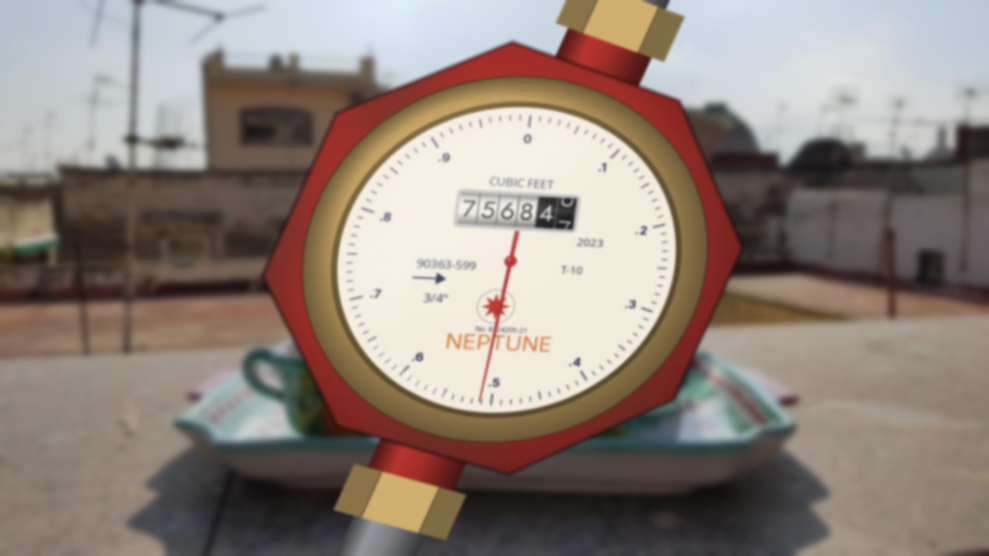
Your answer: 756846.51 ft³
